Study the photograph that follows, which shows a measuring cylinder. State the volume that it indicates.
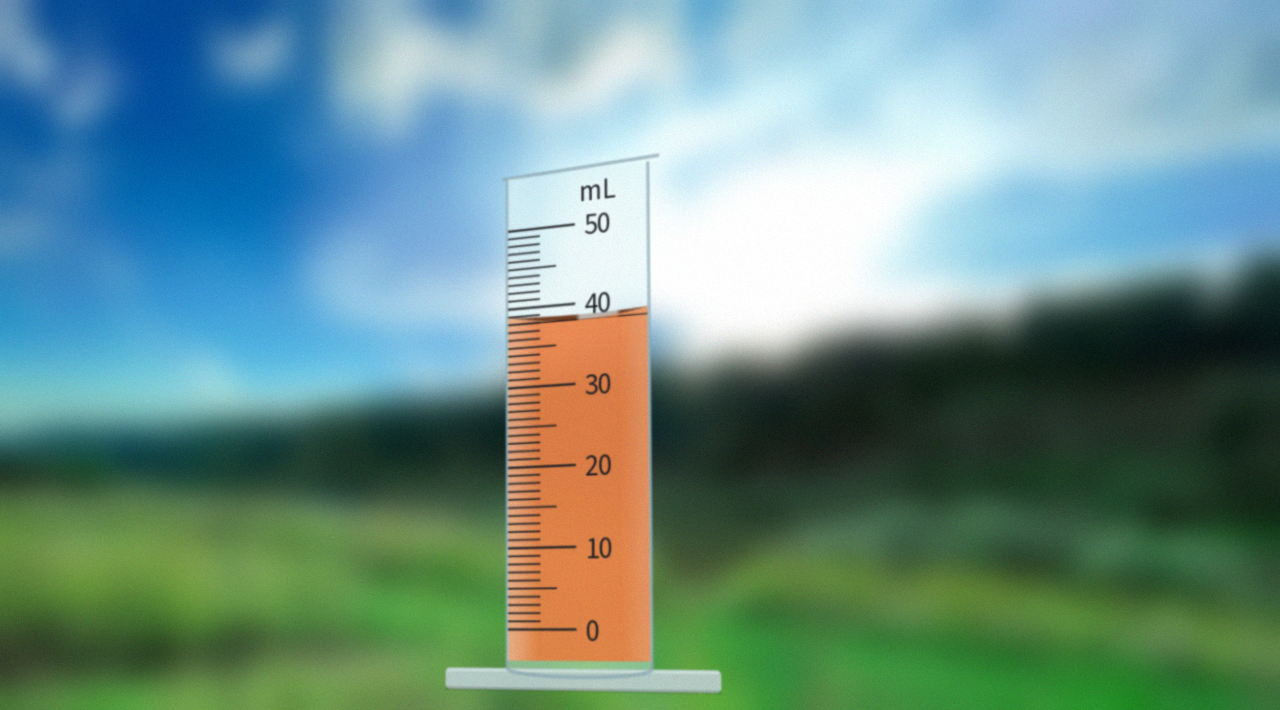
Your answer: 38 mL
